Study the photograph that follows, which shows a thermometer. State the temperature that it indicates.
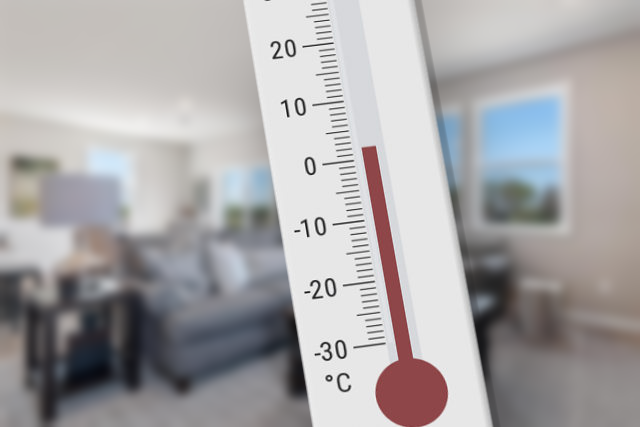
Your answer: 2 °C
